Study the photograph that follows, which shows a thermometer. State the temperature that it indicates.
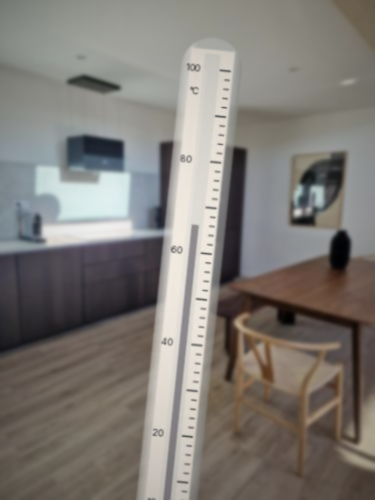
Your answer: 66 °C
